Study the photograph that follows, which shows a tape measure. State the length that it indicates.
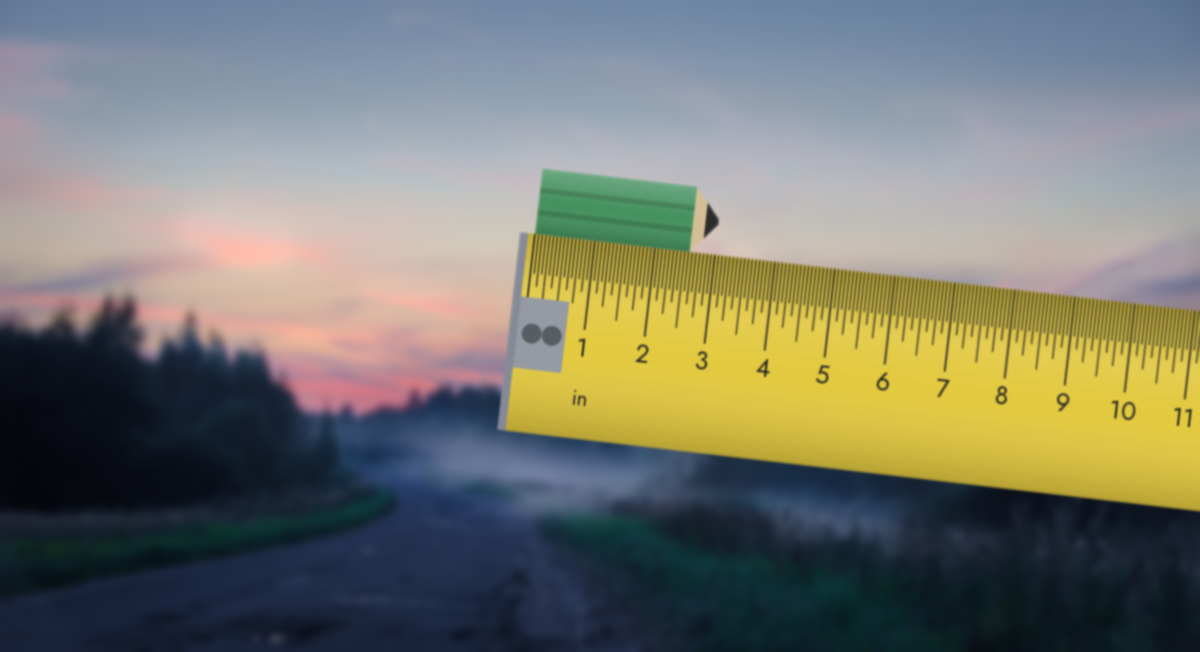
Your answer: 3 in
